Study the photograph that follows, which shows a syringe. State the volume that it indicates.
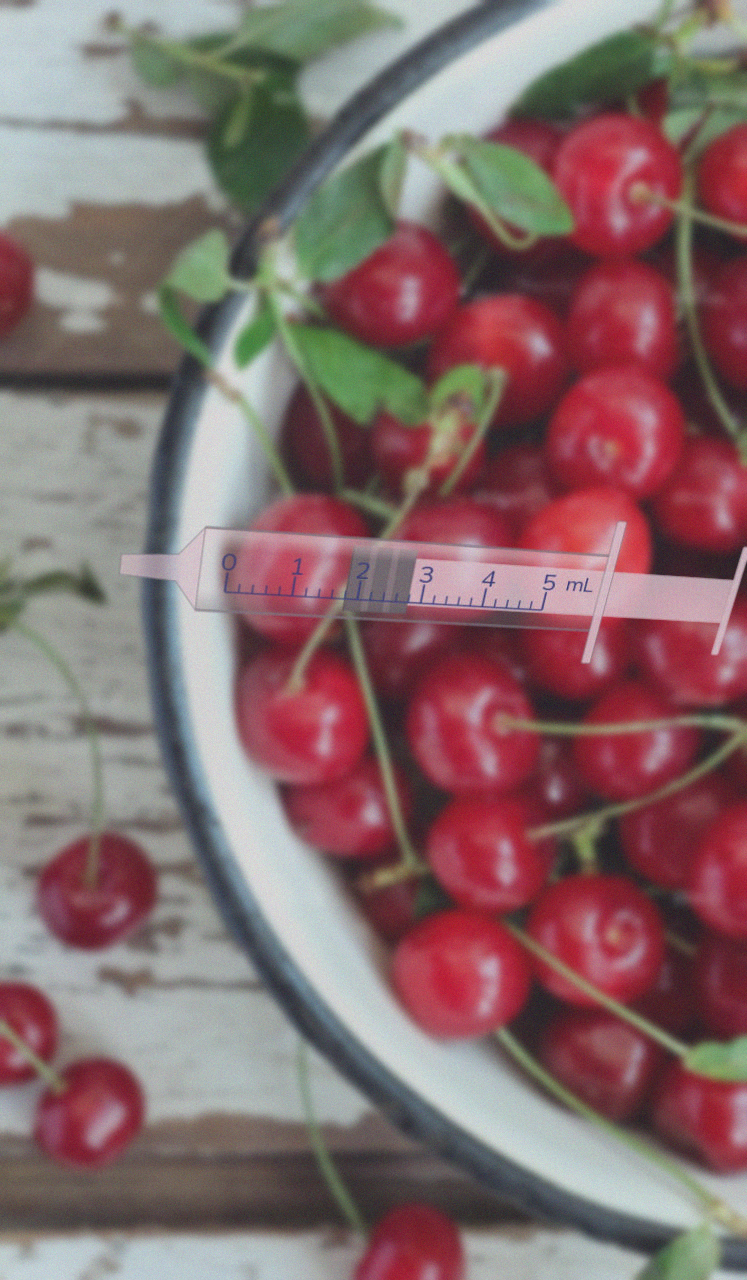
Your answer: 1.8 mL
